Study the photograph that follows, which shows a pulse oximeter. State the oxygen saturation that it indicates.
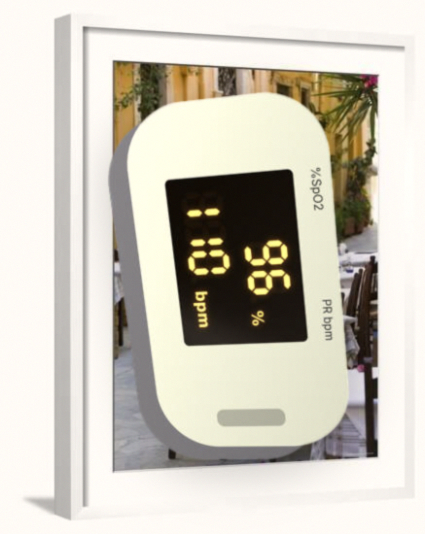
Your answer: 96 %
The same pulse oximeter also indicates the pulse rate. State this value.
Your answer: 110 bpm
